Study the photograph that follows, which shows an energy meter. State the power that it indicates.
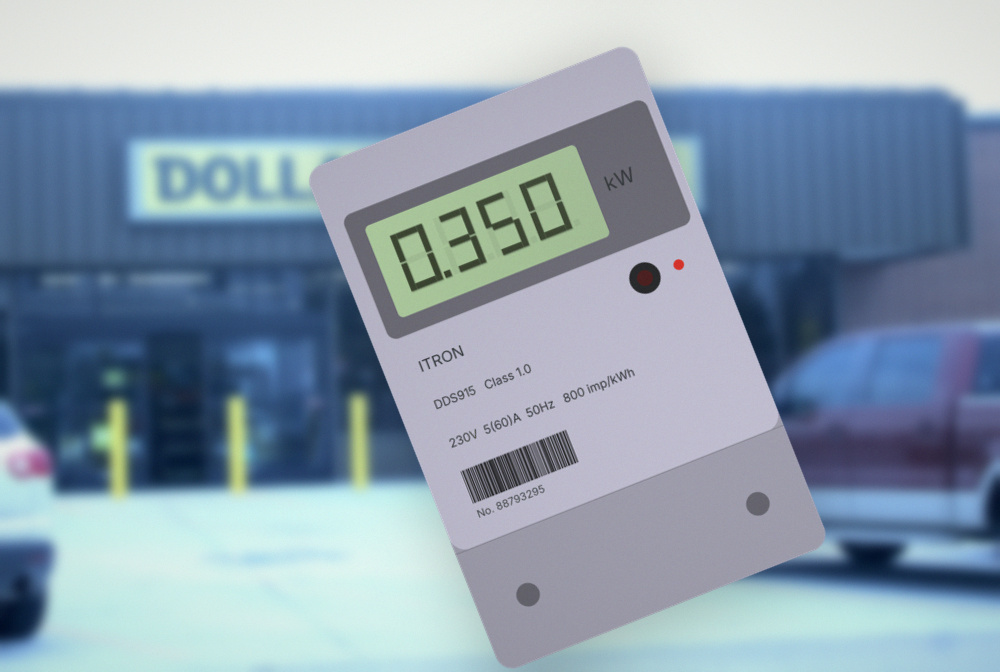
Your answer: 0.350 kW
